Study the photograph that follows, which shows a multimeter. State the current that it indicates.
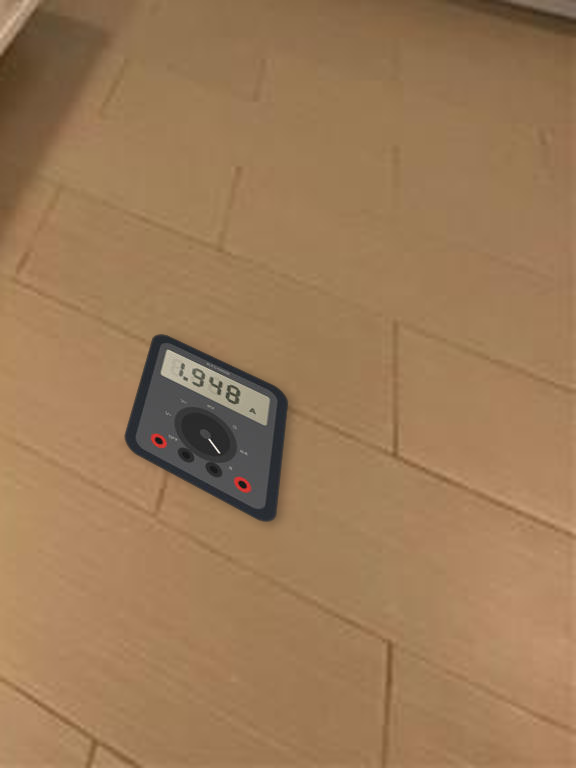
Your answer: 1.948 A
